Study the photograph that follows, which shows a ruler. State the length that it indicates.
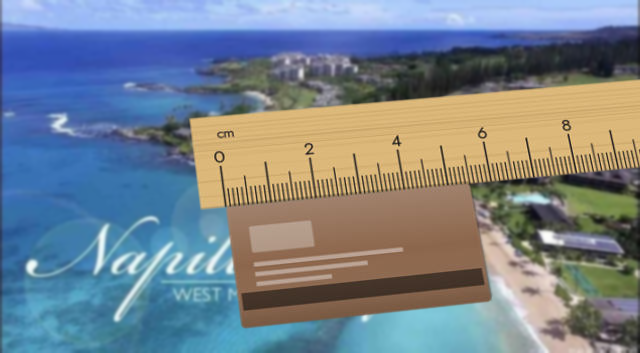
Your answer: 5.5 cm
